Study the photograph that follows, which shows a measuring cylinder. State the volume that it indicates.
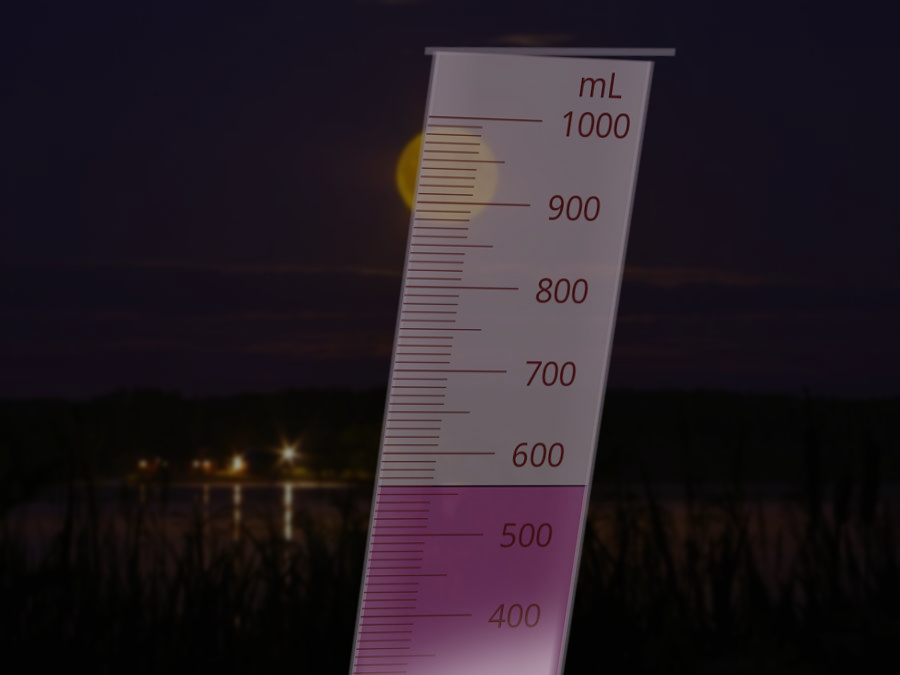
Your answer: 560 mL
